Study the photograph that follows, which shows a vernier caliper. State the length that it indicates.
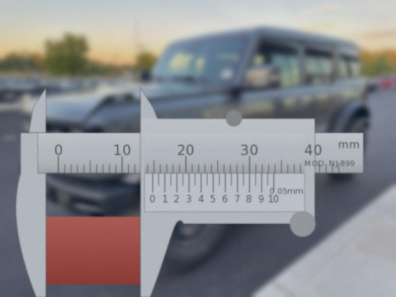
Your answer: 14.8 mm
